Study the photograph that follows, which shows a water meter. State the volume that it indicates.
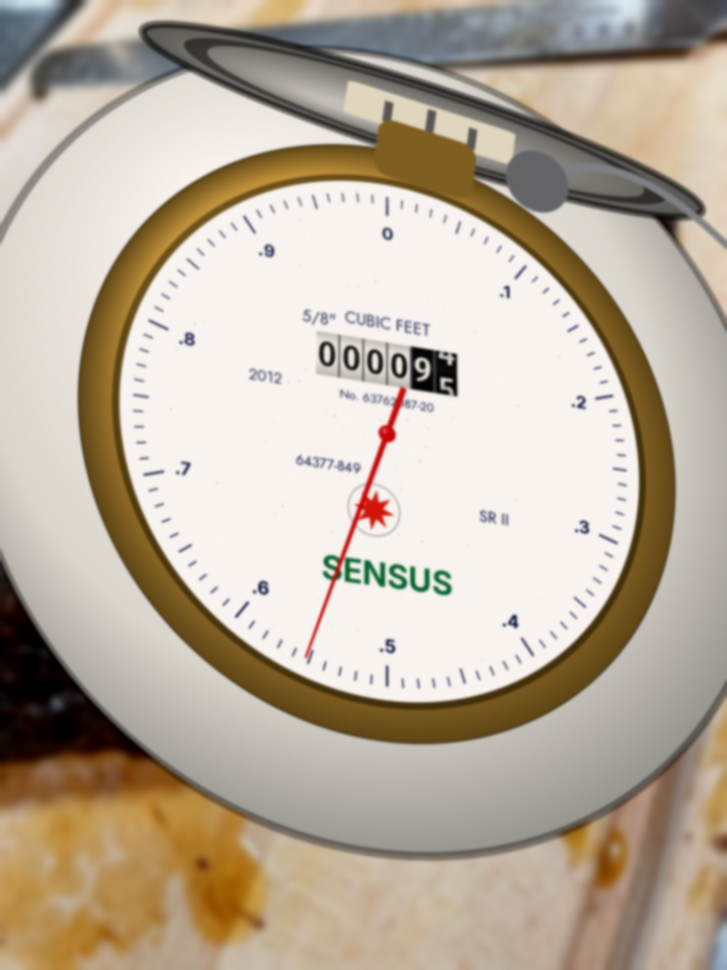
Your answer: 94.55 ft³
